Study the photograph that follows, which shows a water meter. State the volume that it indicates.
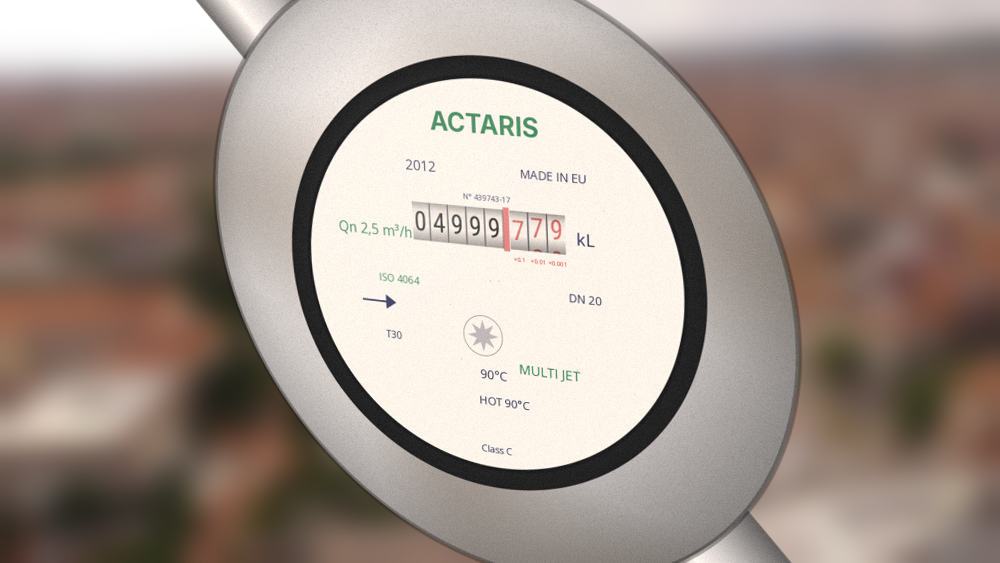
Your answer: 4999.779 kL
